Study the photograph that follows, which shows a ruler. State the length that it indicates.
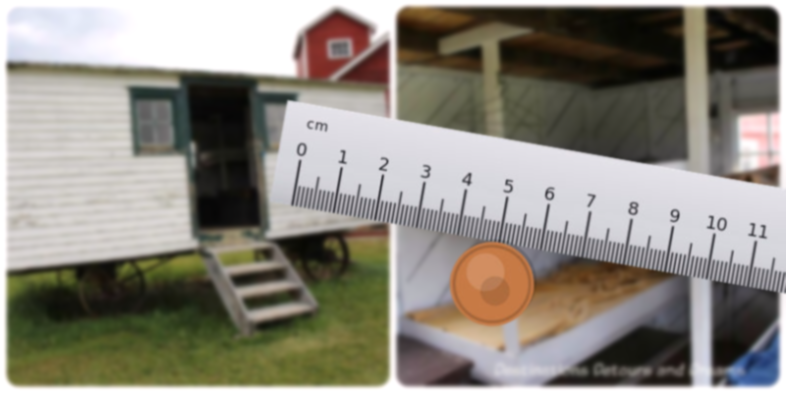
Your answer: 2 cm
